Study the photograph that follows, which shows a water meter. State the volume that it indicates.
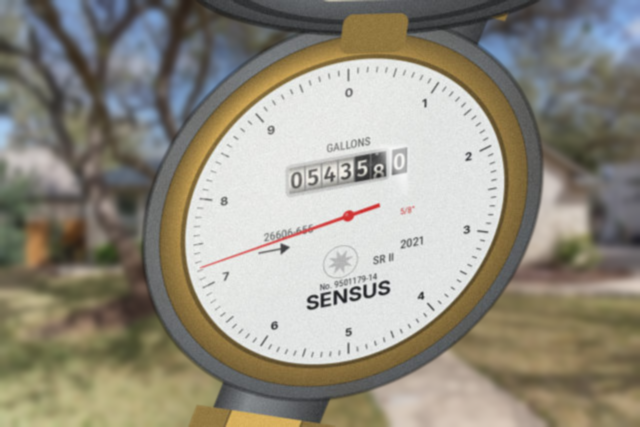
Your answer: 543577.2 gal
